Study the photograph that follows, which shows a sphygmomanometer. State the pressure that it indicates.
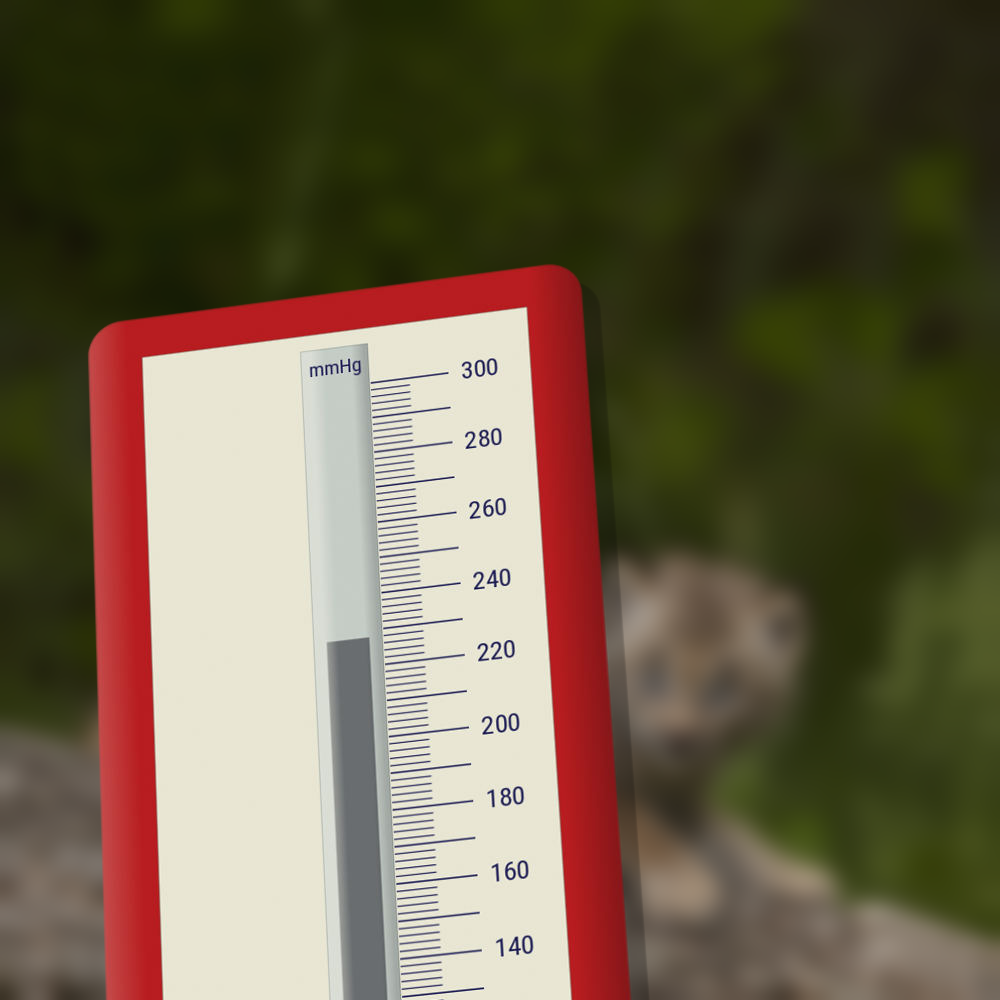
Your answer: 228 mmHg
